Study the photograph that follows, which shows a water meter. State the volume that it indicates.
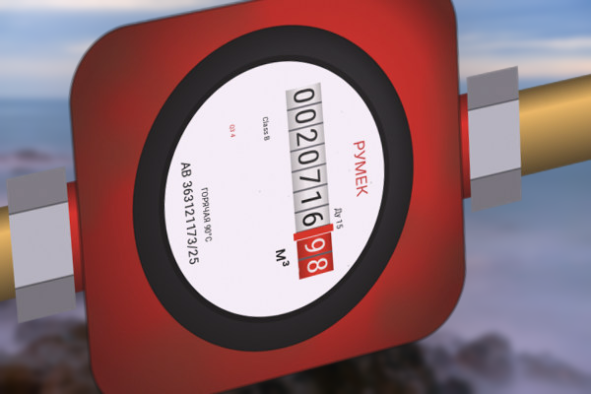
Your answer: 20716.98 m³
